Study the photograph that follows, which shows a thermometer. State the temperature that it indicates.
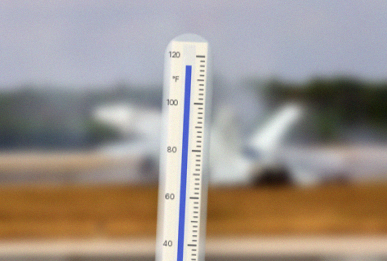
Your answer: 116 °F
